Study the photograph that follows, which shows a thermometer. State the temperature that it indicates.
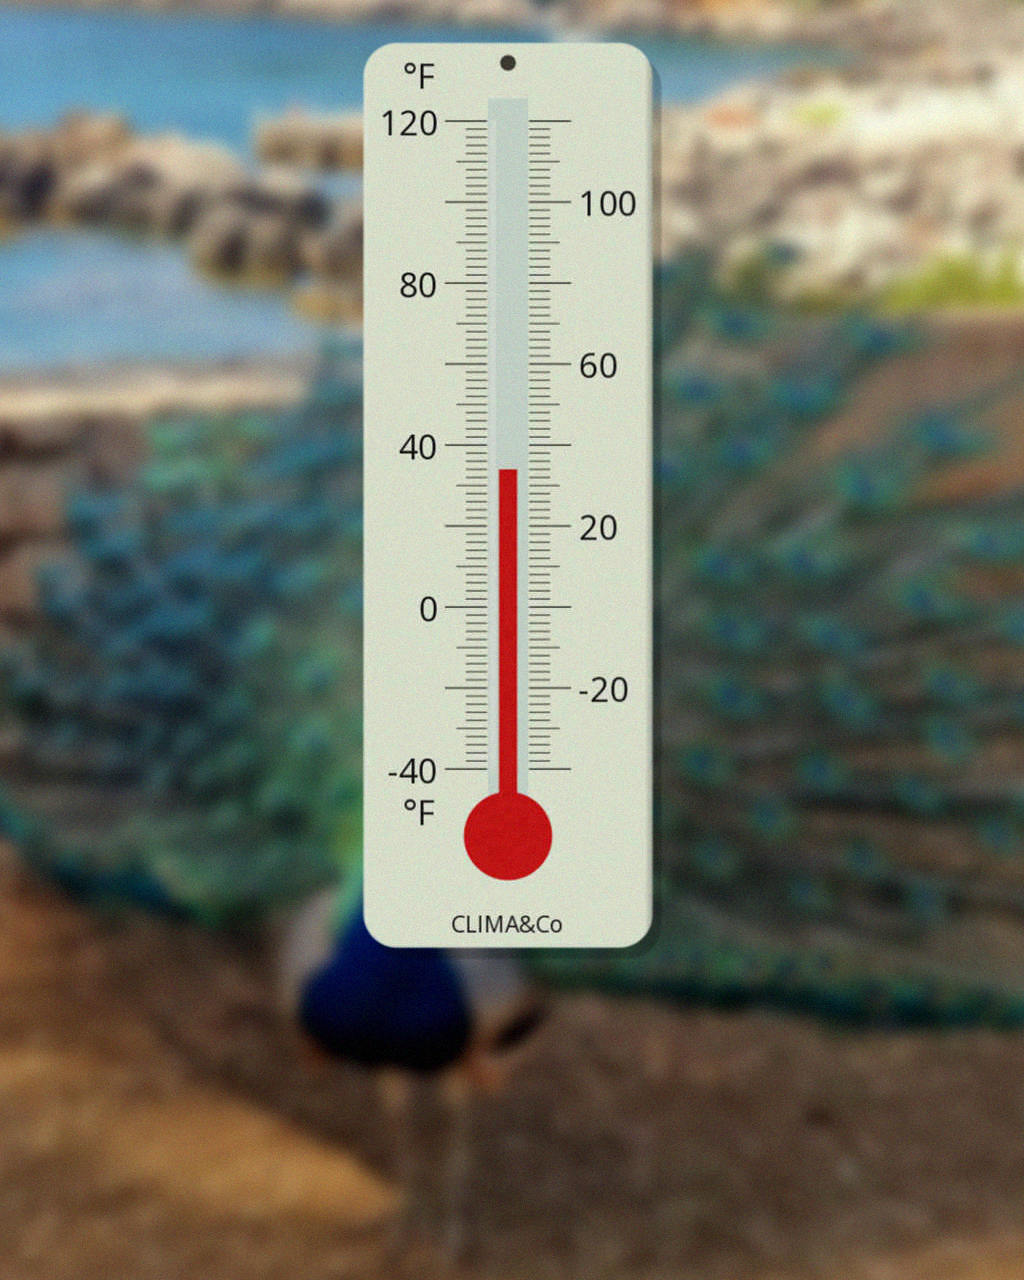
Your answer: 34 °F
